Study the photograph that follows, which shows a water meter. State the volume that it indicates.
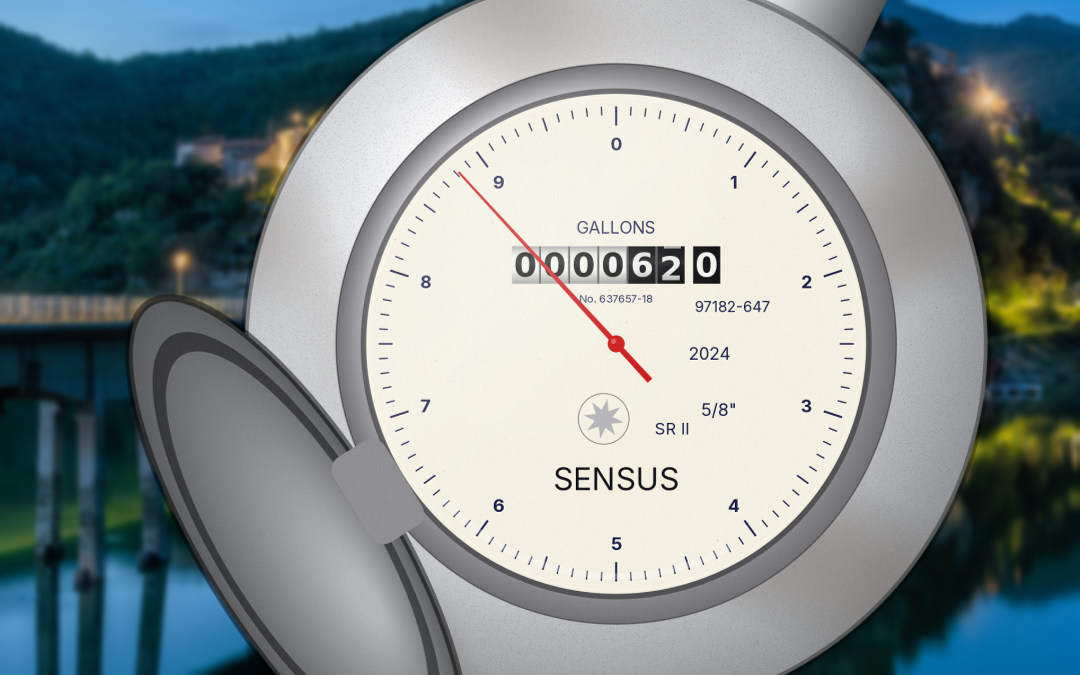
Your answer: 618.8 gal
